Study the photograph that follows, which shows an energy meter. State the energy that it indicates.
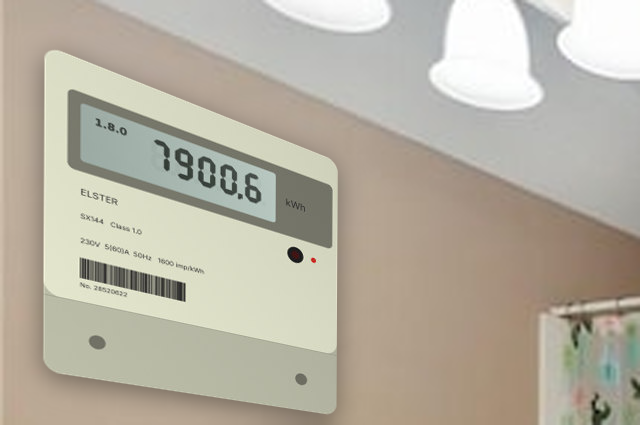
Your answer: 7900.6 kWh
